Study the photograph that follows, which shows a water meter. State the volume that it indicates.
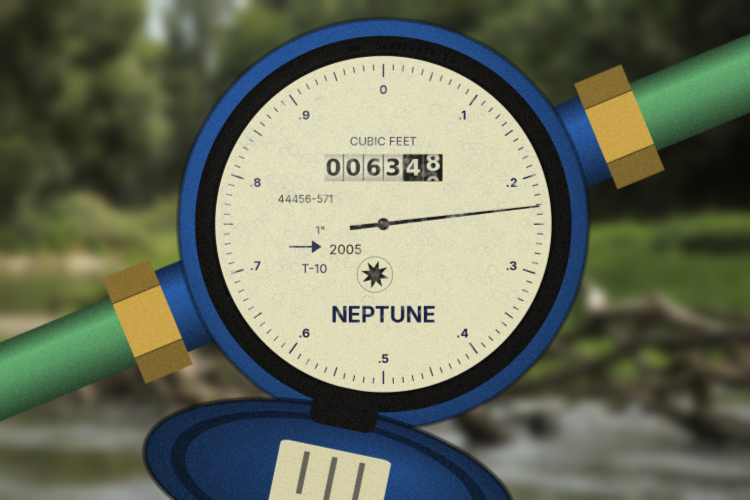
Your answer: 6348.23 ft³
